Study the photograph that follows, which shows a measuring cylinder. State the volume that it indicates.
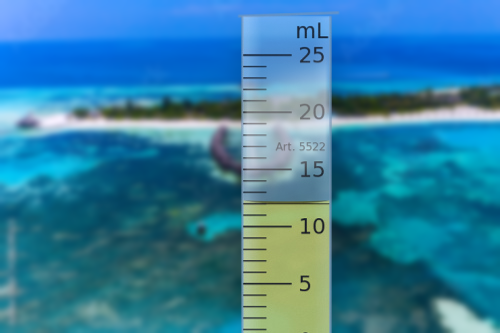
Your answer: 12 mL
